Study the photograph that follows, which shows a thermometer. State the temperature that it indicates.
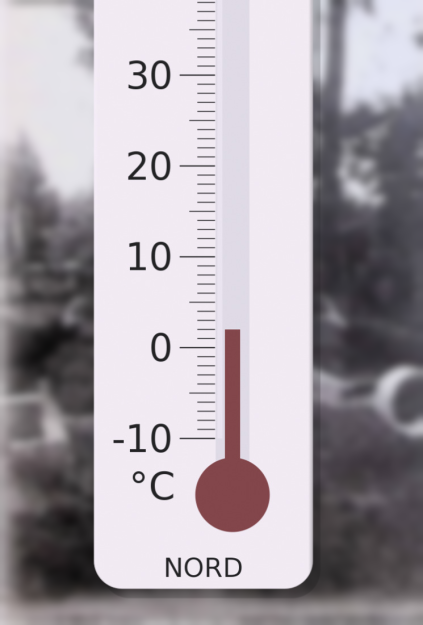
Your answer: 2 °C
